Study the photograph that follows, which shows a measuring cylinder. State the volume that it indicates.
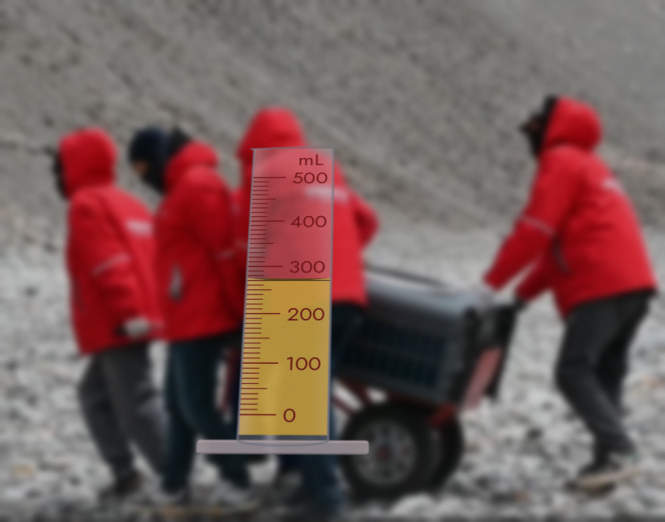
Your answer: 270 mL
